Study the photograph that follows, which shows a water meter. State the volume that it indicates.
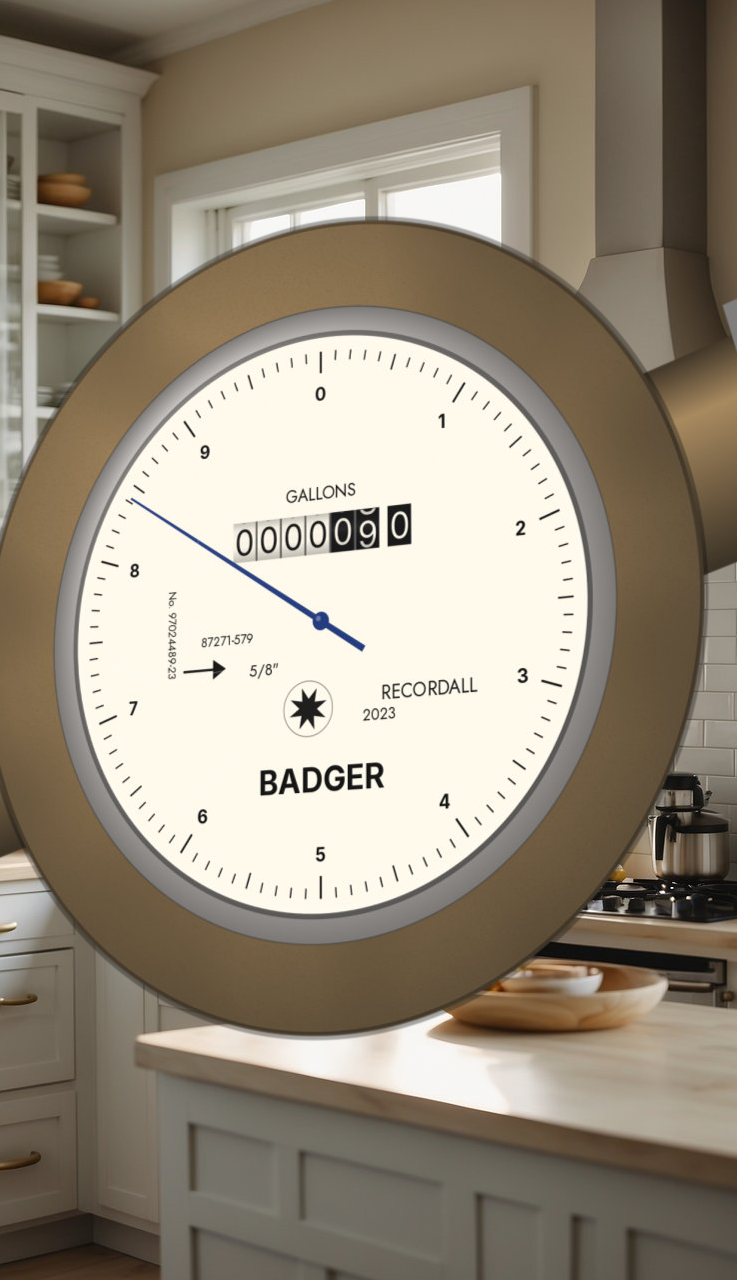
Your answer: 88.4 gal
